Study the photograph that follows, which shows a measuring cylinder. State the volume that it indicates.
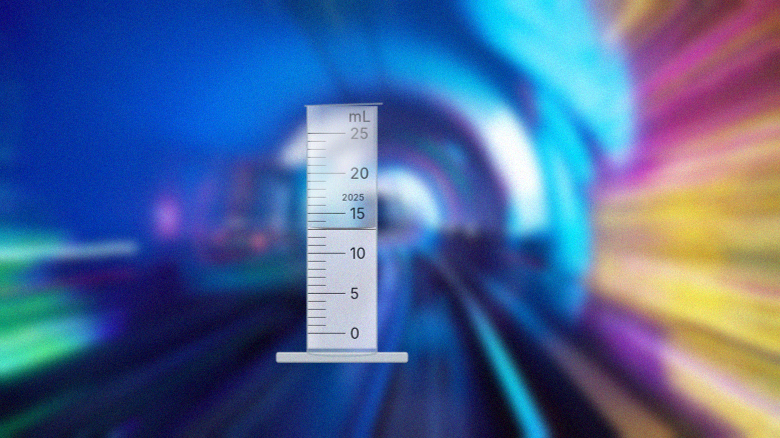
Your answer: 13 mL
